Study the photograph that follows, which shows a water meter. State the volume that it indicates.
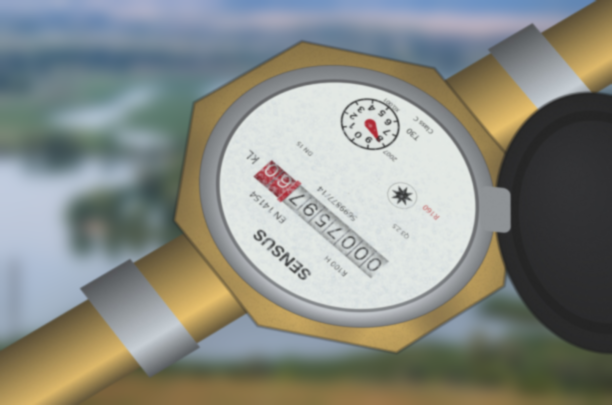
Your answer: 7597.598 kL
